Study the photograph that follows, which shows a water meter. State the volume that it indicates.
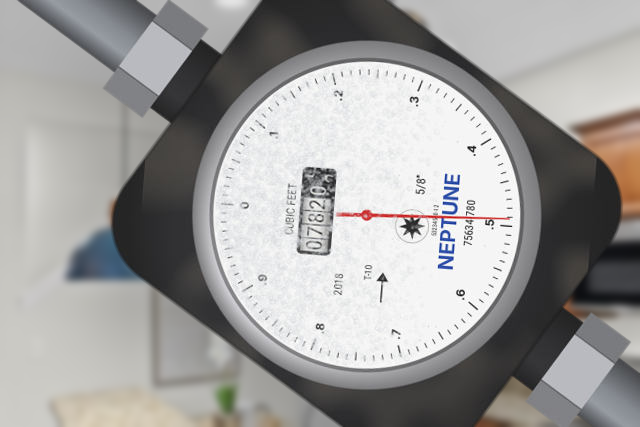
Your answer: 78201.49 ft³
